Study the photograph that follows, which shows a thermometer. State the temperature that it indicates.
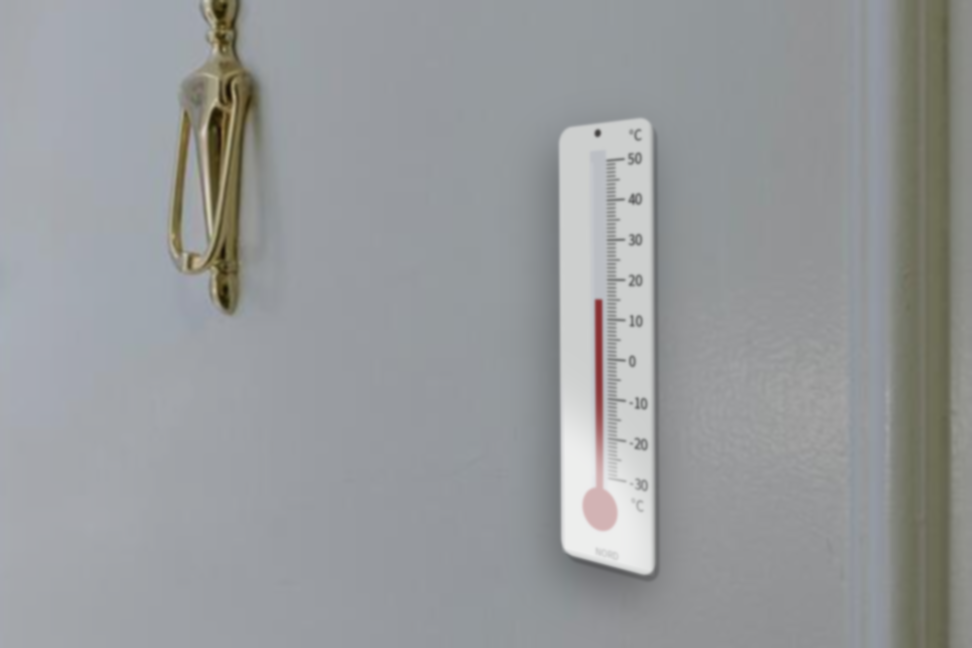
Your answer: 15 °C
